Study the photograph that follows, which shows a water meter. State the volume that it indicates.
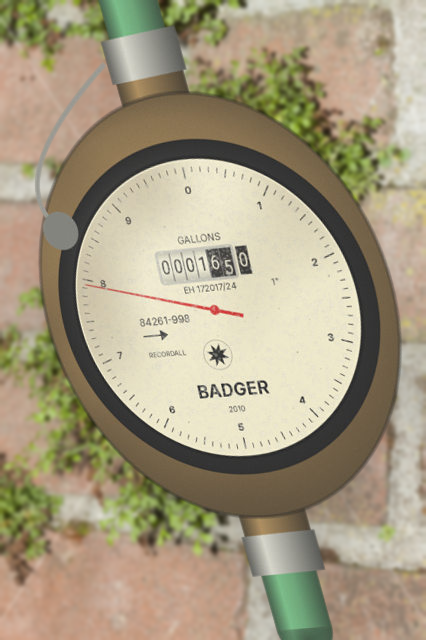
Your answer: 1647.9 gal
